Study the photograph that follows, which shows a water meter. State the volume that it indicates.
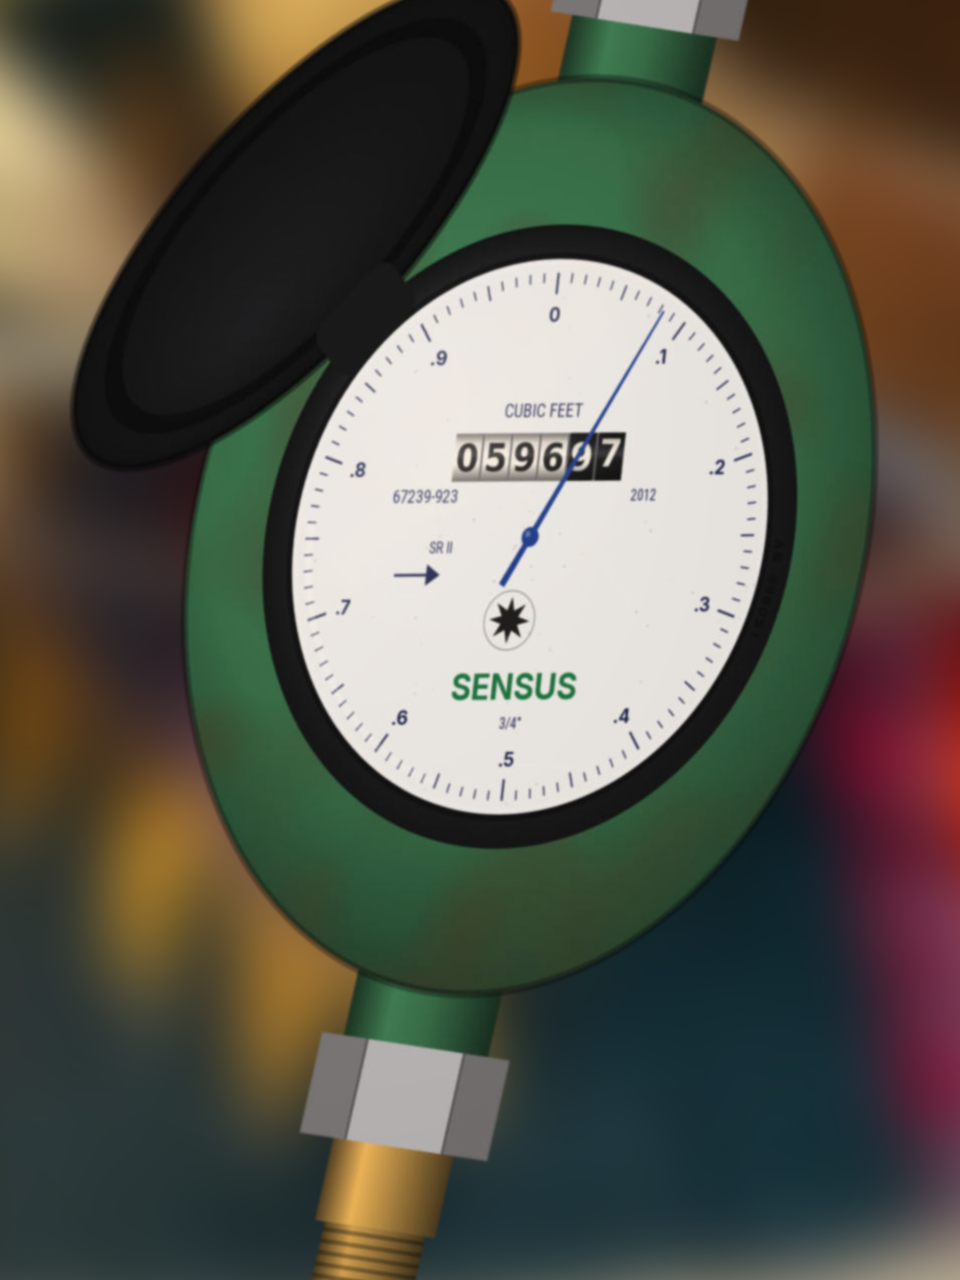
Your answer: 59697.08 ft³
